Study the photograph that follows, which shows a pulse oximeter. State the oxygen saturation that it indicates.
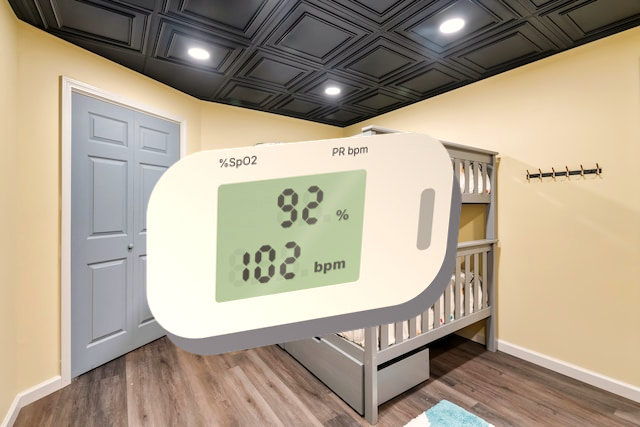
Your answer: 92 %
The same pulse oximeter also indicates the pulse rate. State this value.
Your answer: 102 bpm
